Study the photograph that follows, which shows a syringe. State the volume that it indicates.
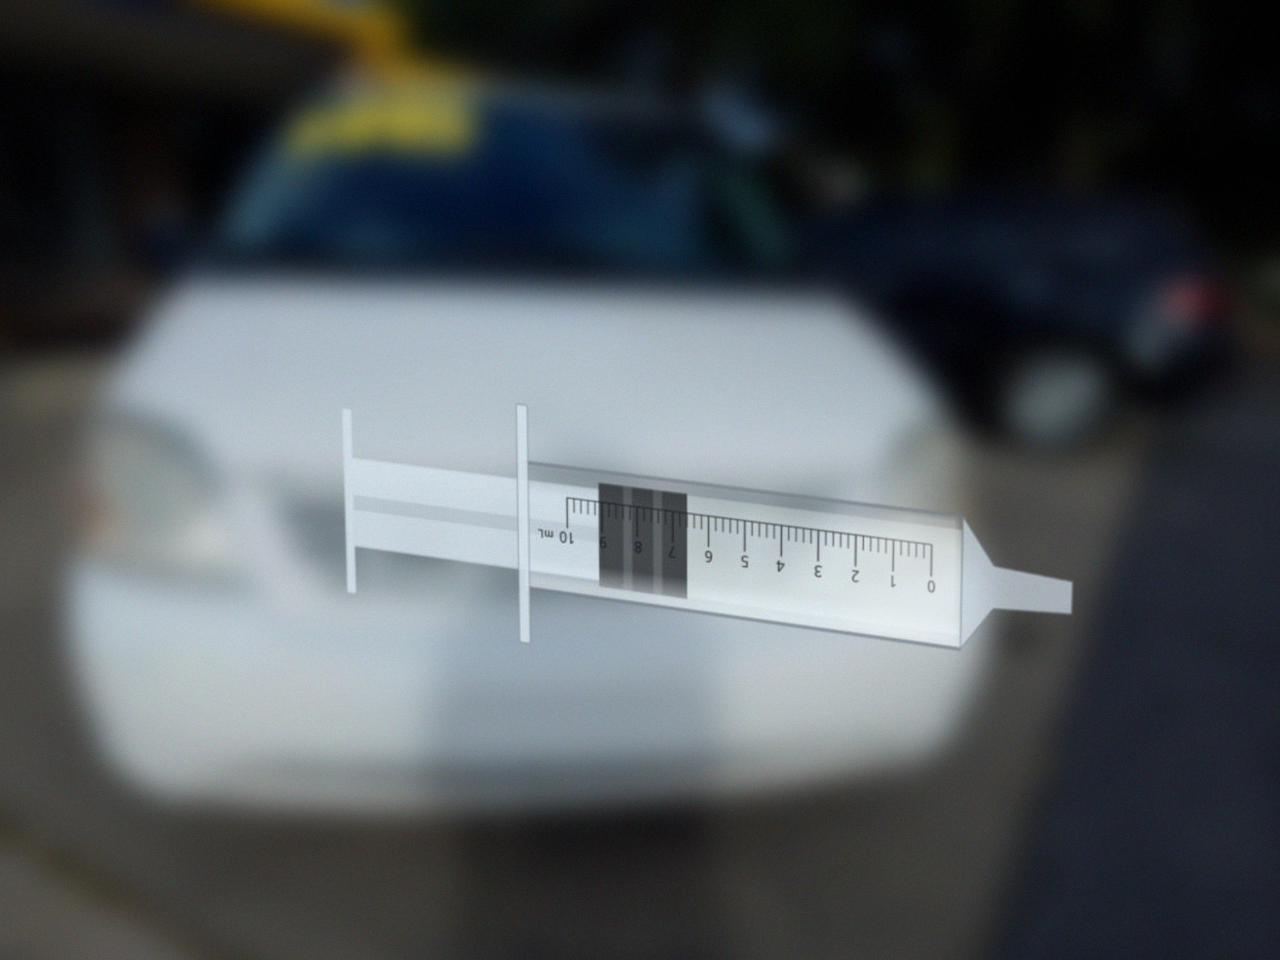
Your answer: 6.6 mL
